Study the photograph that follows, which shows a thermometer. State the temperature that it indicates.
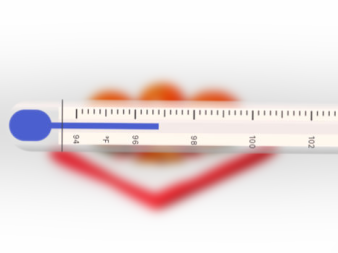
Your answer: 96.8 °F
